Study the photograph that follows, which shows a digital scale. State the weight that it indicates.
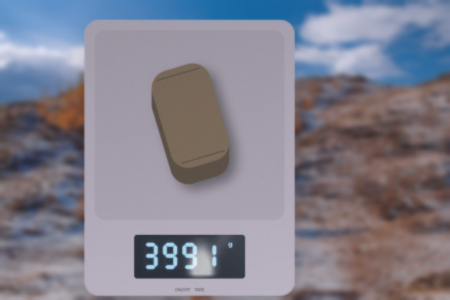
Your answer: 3991 g
